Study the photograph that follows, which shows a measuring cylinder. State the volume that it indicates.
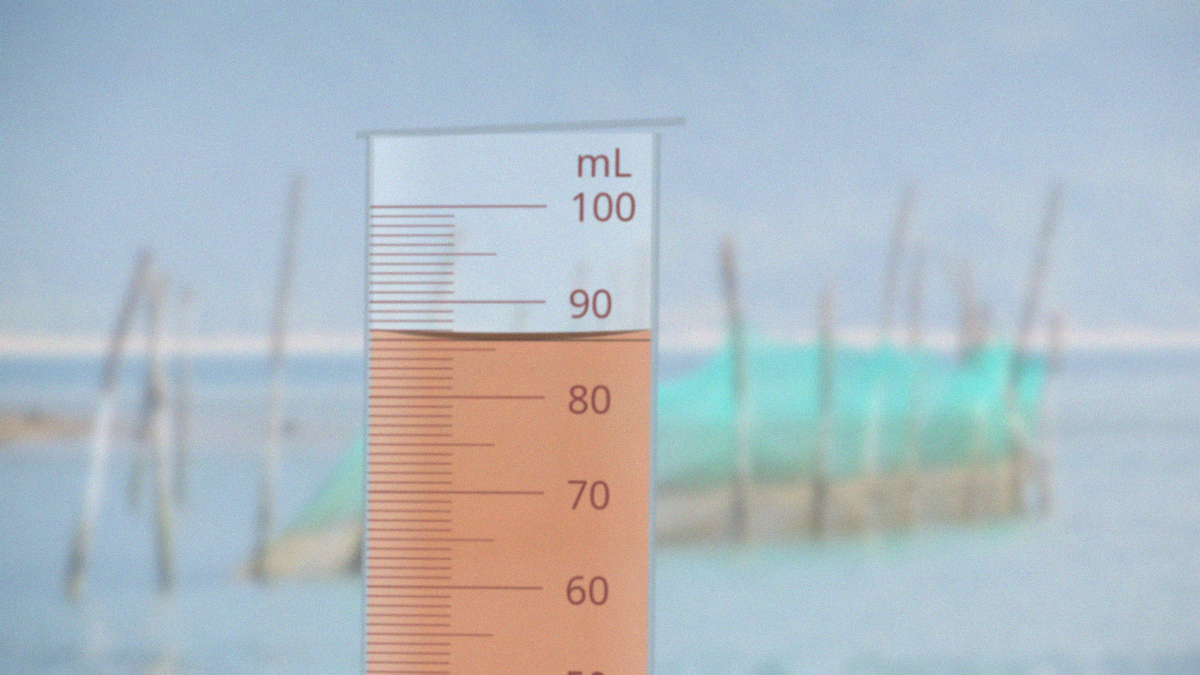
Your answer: 86 mL
